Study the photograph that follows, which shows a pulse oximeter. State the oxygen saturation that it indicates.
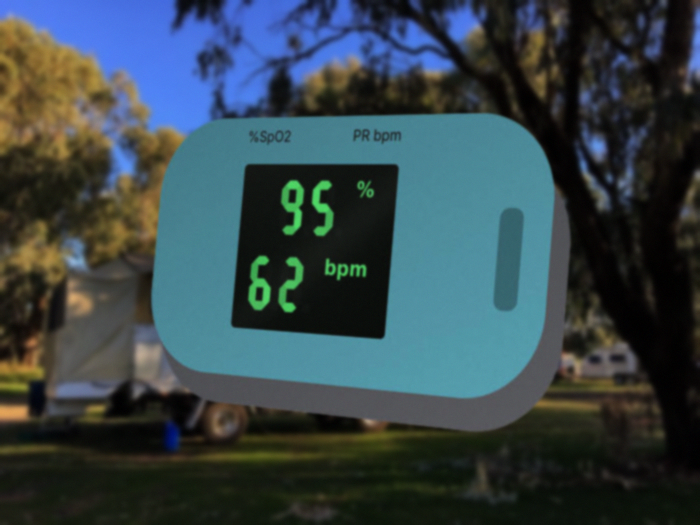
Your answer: 95 %
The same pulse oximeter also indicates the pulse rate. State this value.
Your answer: 62 bpm
